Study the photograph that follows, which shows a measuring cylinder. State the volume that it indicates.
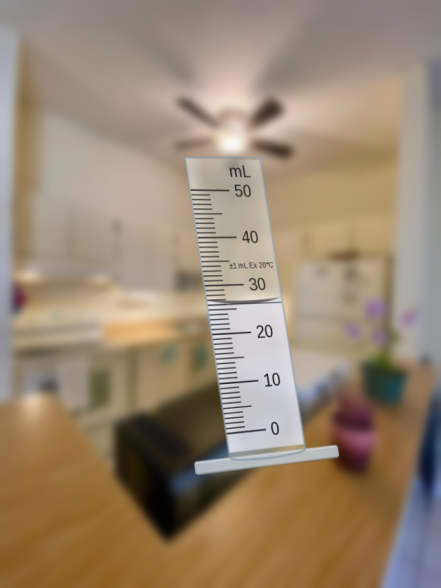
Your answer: 26 mL
